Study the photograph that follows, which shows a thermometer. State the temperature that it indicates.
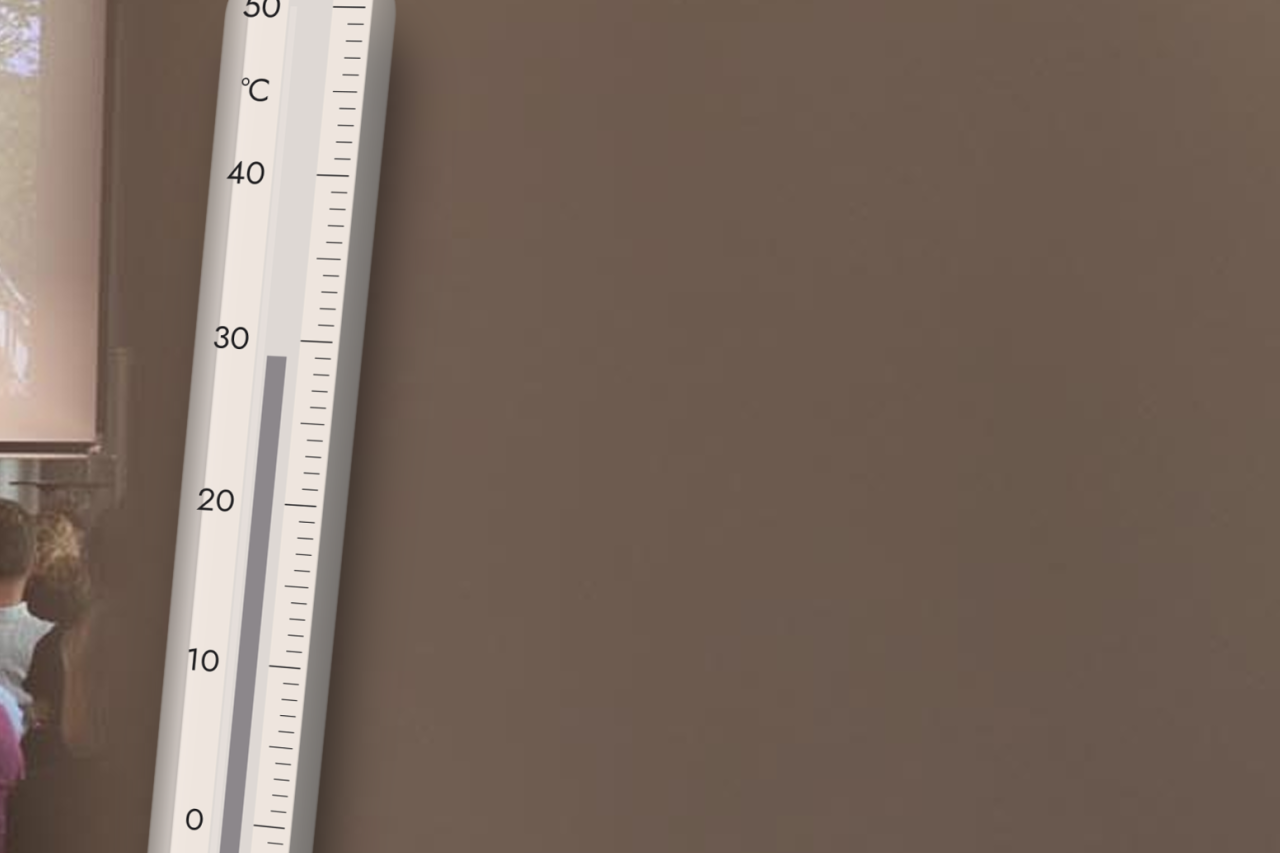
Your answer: 29 °C
